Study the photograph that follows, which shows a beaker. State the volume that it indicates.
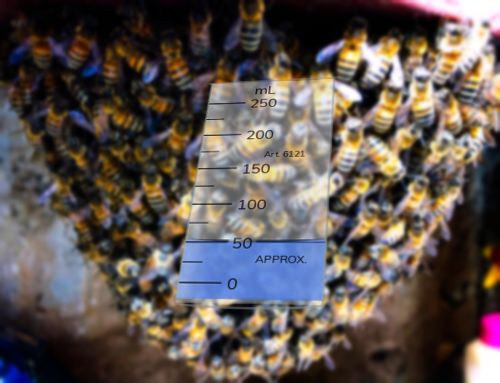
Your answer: 50 mL
